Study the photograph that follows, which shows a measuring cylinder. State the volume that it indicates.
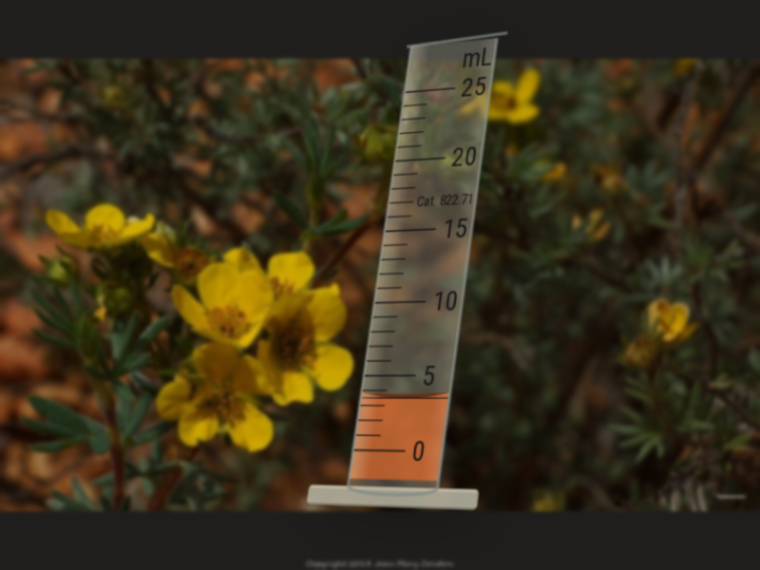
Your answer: 3.5 mL
